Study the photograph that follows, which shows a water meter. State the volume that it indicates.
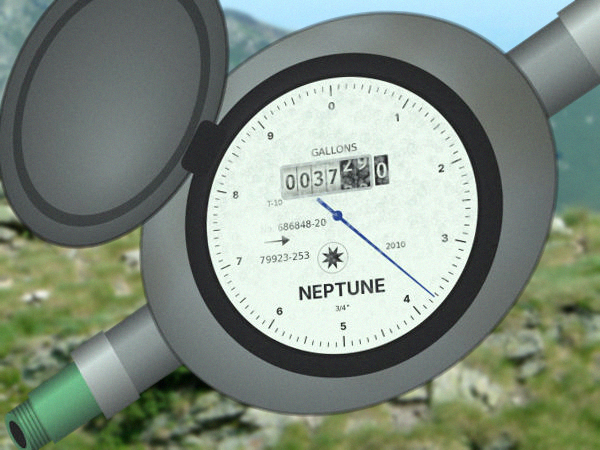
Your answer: 37293.7 gal
